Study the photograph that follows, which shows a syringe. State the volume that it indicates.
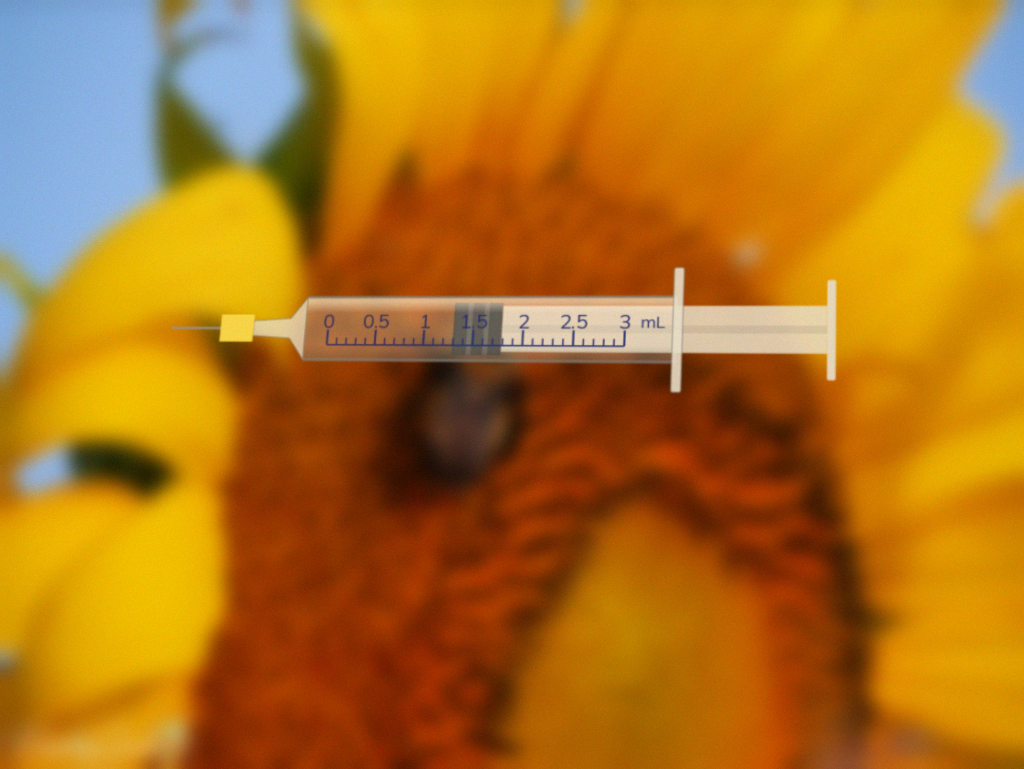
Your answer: 1.3 mL
